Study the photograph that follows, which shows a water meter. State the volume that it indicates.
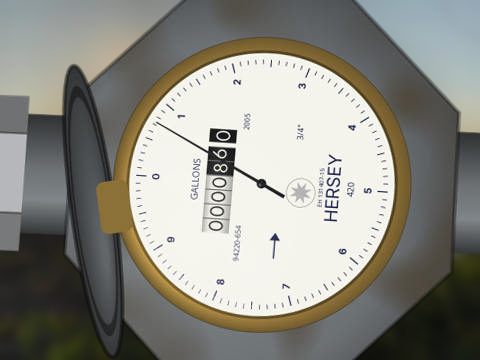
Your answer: 860.7 gal
